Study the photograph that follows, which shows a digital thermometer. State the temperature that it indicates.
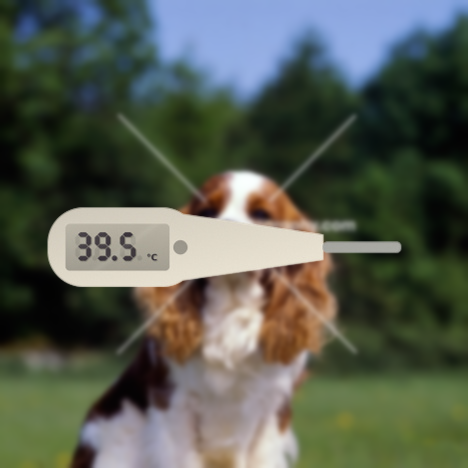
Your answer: 39.5 °C
